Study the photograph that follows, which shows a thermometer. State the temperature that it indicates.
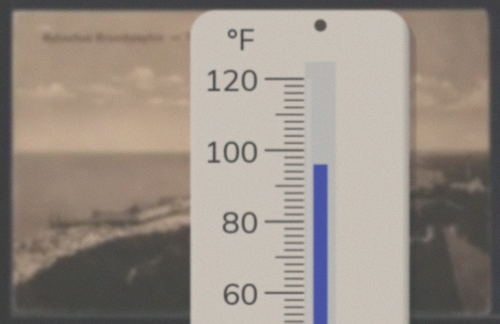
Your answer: 96 °F
